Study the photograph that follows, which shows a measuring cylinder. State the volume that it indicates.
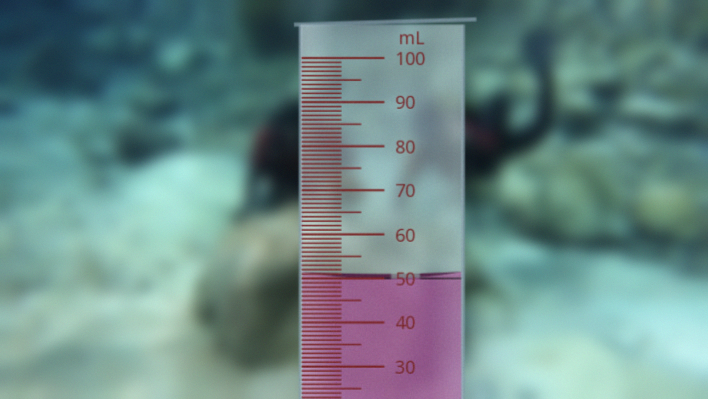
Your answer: 50 mL
